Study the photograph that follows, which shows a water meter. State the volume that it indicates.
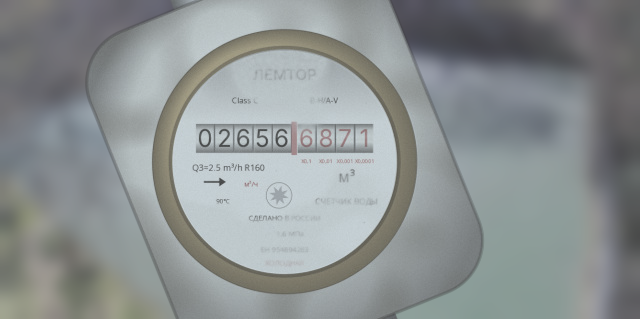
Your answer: 2656.6871 m³
